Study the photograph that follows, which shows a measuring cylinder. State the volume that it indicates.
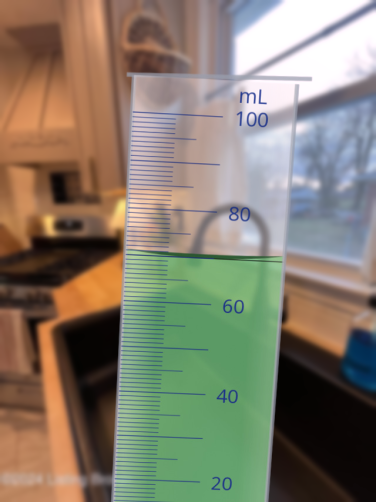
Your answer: 70 mL
